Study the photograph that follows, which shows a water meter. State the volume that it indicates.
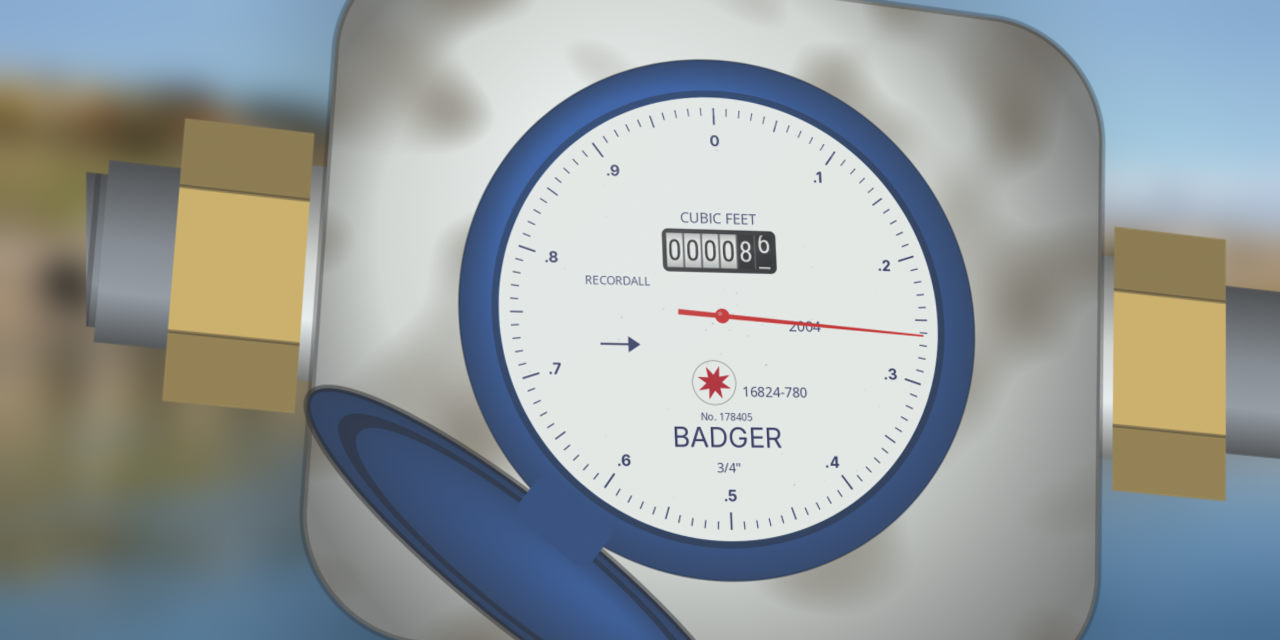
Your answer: 86.26 ft³
